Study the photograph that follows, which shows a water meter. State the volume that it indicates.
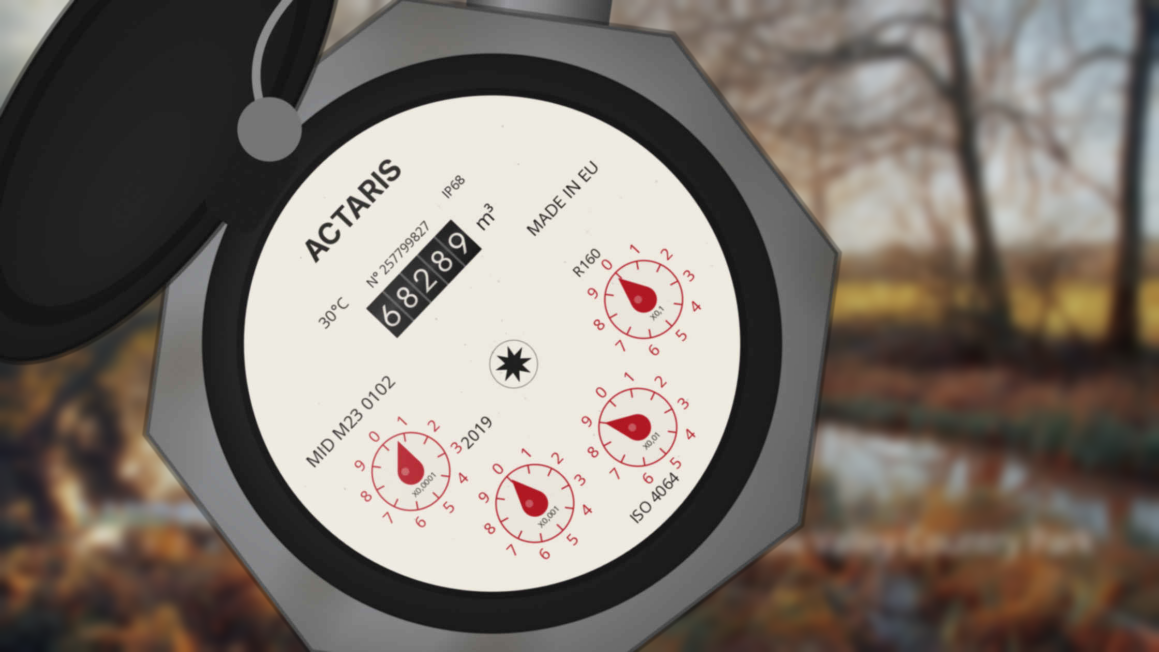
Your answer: 68288.9900 m³
